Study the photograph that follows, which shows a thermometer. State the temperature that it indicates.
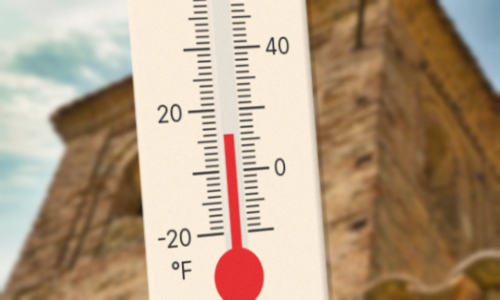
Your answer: 12 °F
